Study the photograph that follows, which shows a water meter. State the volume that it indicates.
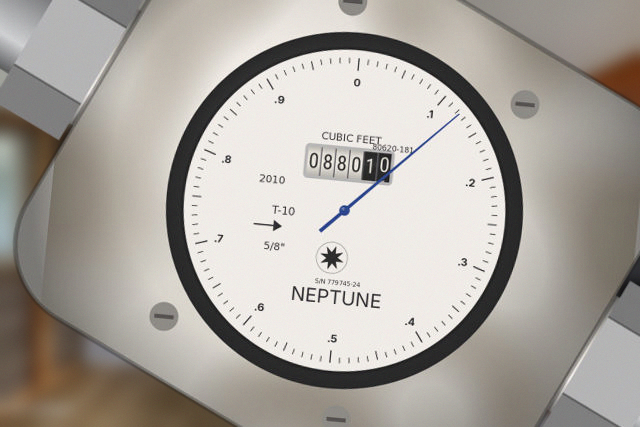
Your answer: 88010.12 ft³
